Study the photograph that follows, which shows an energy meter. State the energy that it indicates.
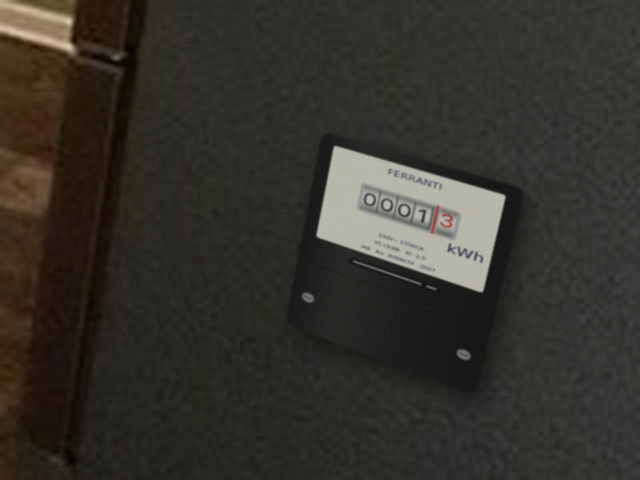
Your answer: 1.3 kWh
